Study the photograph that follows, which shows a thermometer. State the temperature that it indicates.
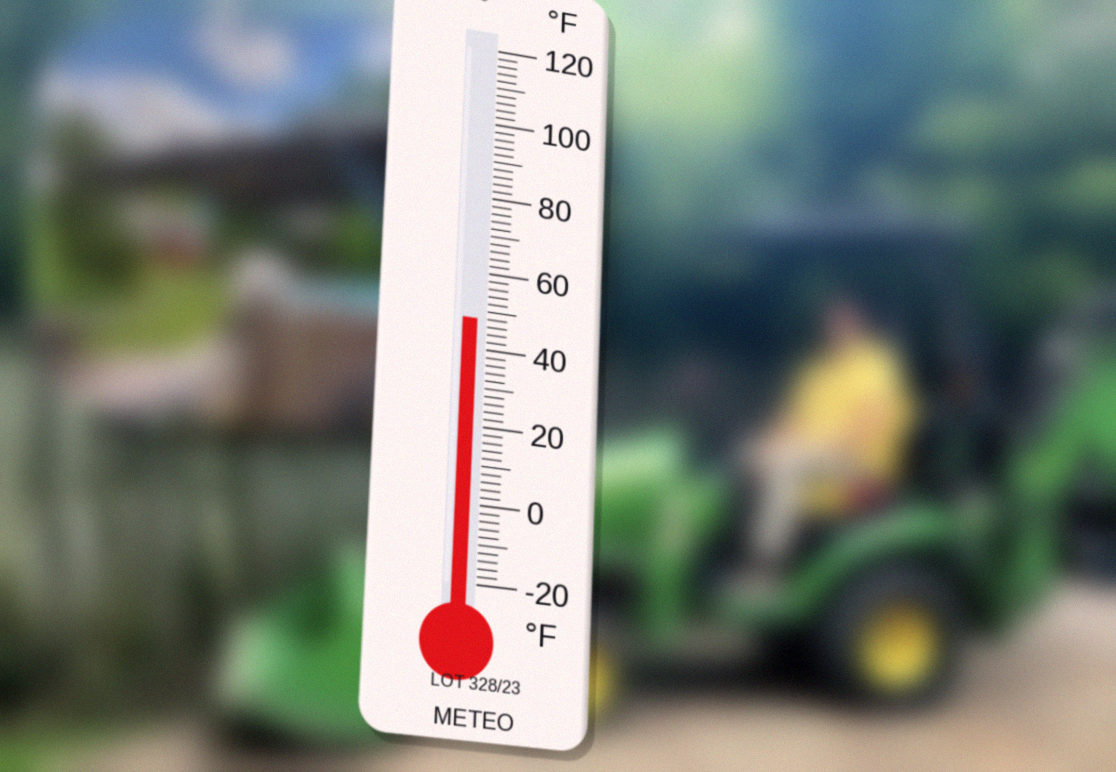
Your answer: 48 °F
